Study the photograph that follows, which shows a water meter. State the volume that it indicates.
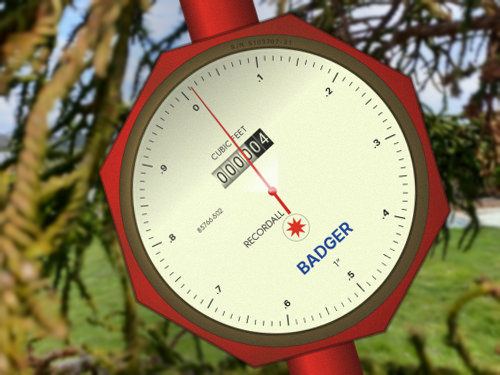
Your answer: 4.01 ft³
